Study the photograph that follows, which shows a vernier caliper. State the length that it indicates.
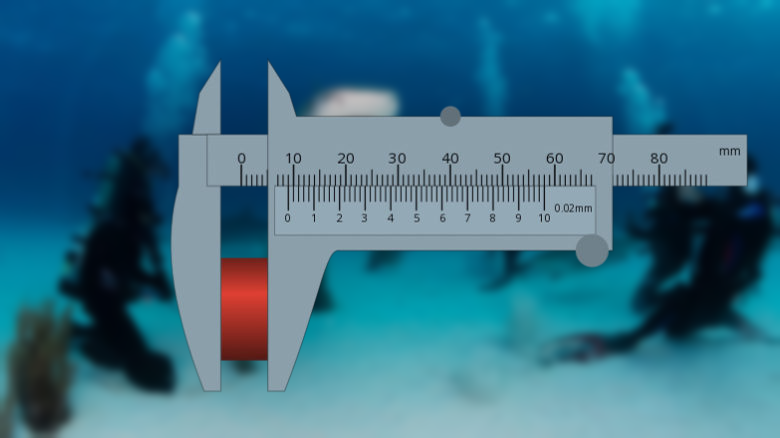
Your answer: 9.0 mm
